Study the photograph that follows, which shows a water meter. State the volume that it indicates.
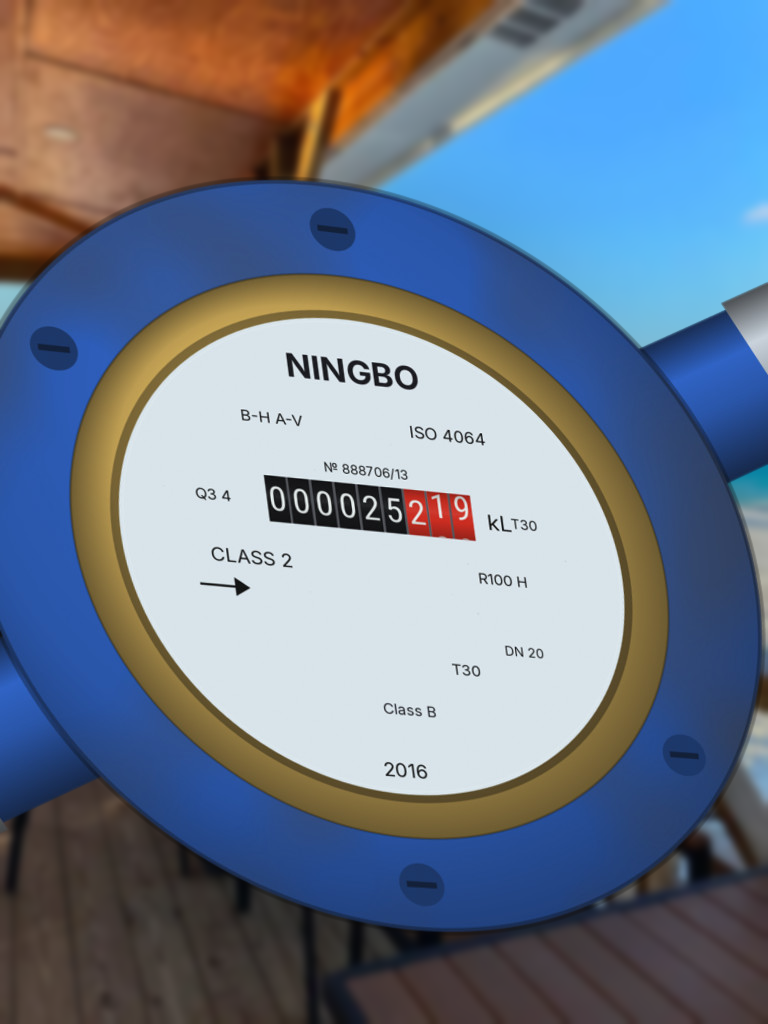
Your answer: 25.219 kL
